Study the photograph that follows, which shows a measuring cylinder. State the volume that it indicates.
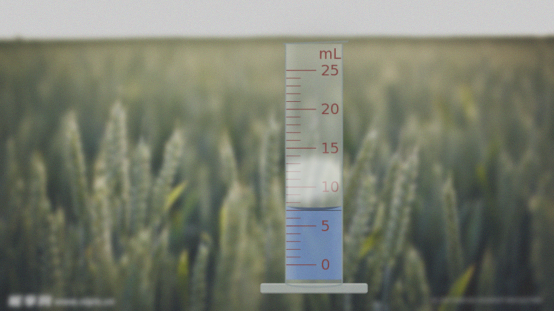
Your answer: 7 mL
